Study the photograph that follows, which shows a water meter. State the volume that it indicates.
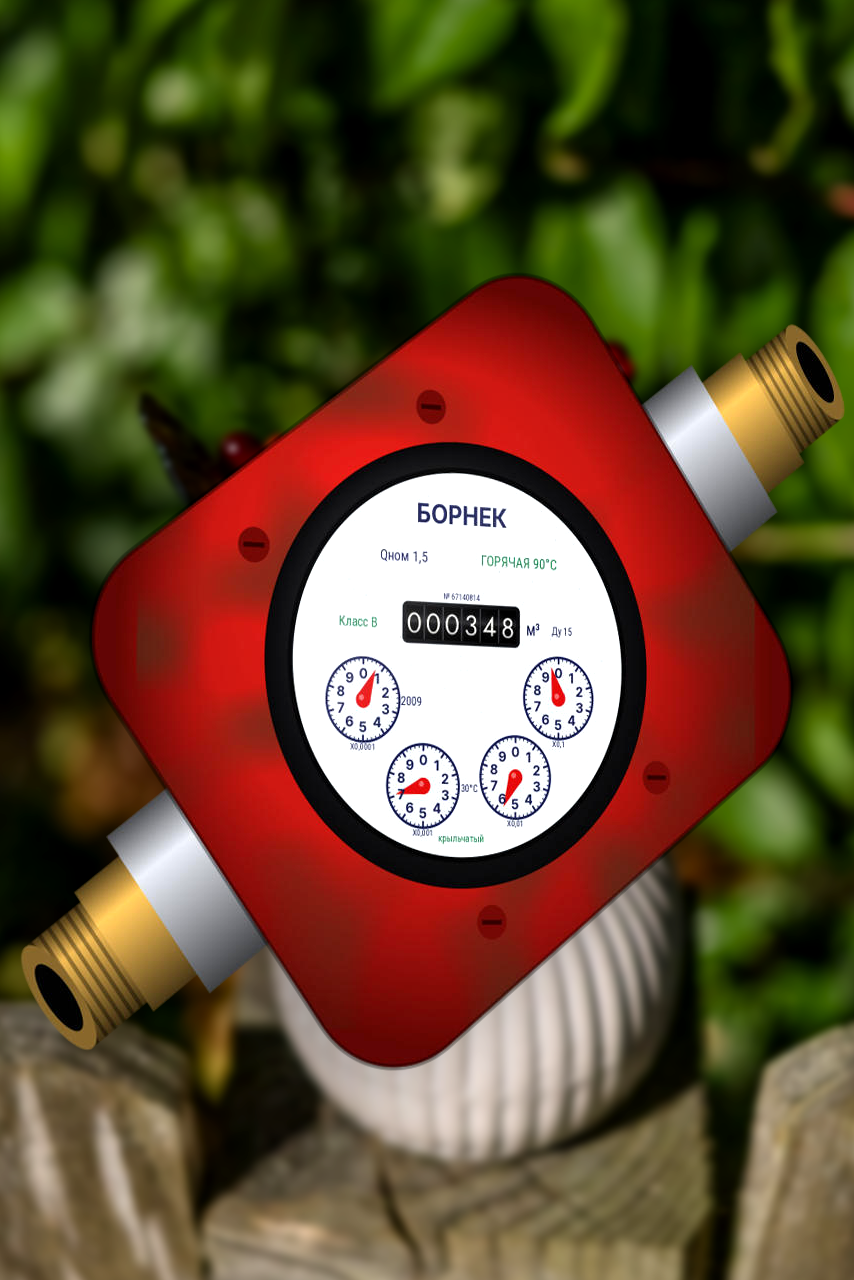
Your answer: 347.9570 m³
